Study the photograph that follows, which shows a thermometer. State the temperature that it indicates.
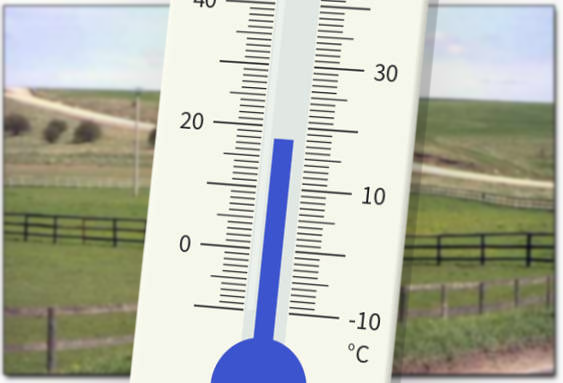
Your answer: 18 °C
